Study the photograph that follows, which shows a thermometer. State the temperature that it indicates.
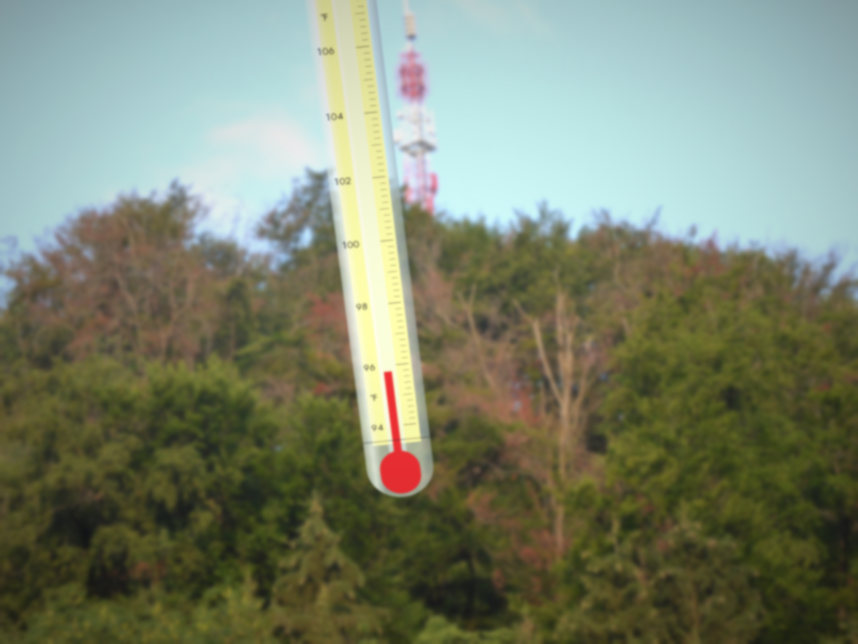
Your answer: 95.8 °F
